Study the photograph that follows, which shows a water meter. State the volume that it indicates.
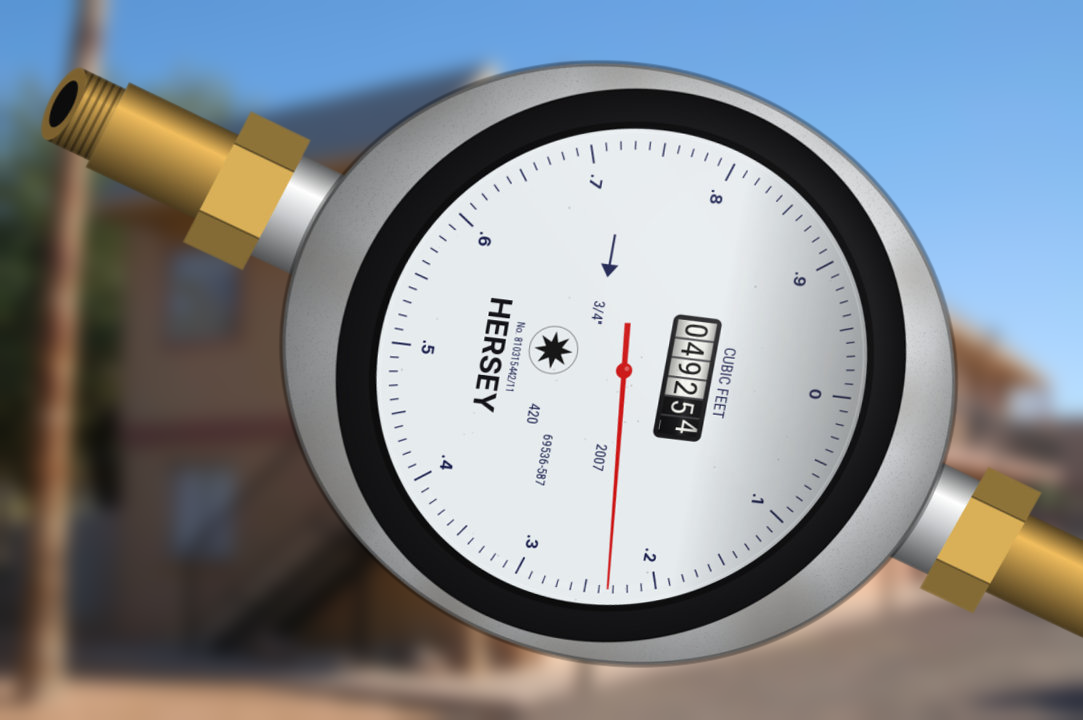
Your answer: 49254.23 ft³
